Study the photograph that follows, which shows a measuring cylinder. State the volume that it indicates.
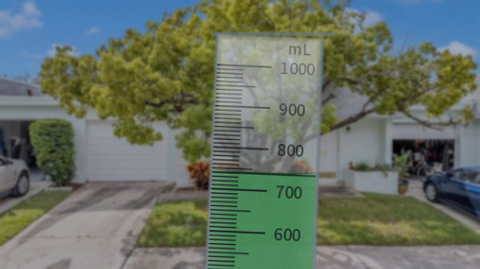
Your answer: 740 mL
